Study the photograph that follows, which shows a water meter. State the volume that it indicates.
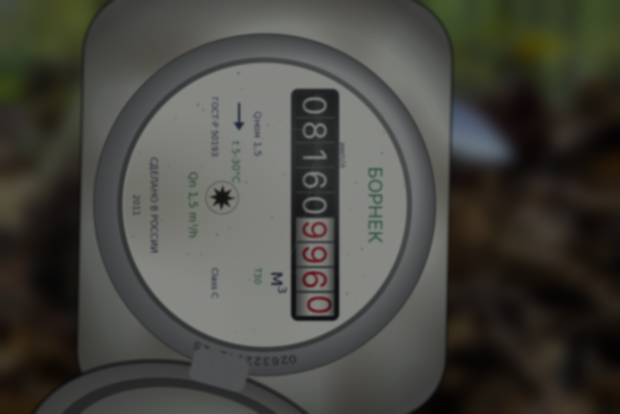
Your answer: 8160.9960 m³
